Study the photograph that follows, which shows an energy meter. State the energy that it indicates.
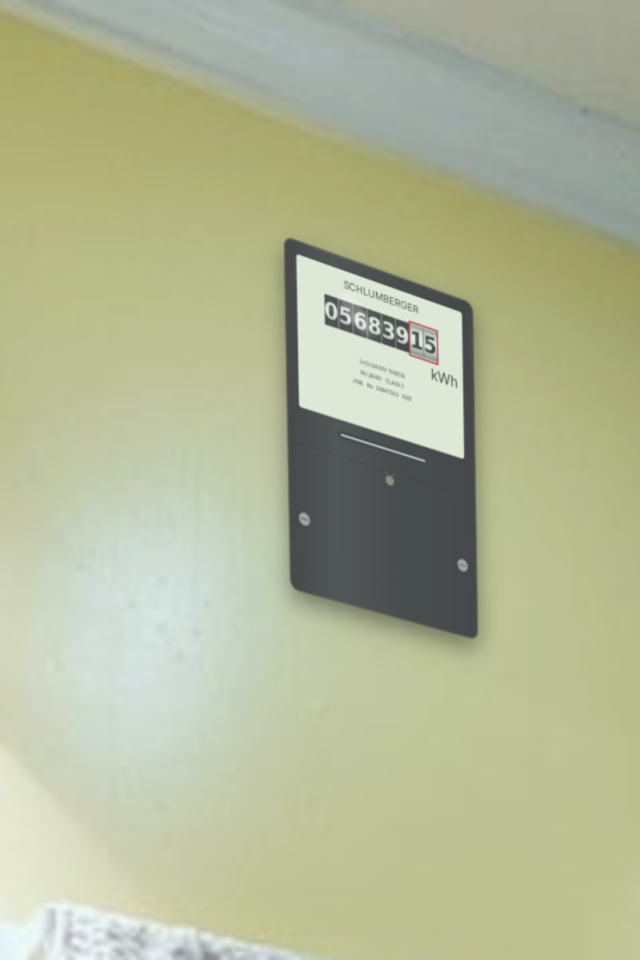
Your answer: 56839.15 kWh
